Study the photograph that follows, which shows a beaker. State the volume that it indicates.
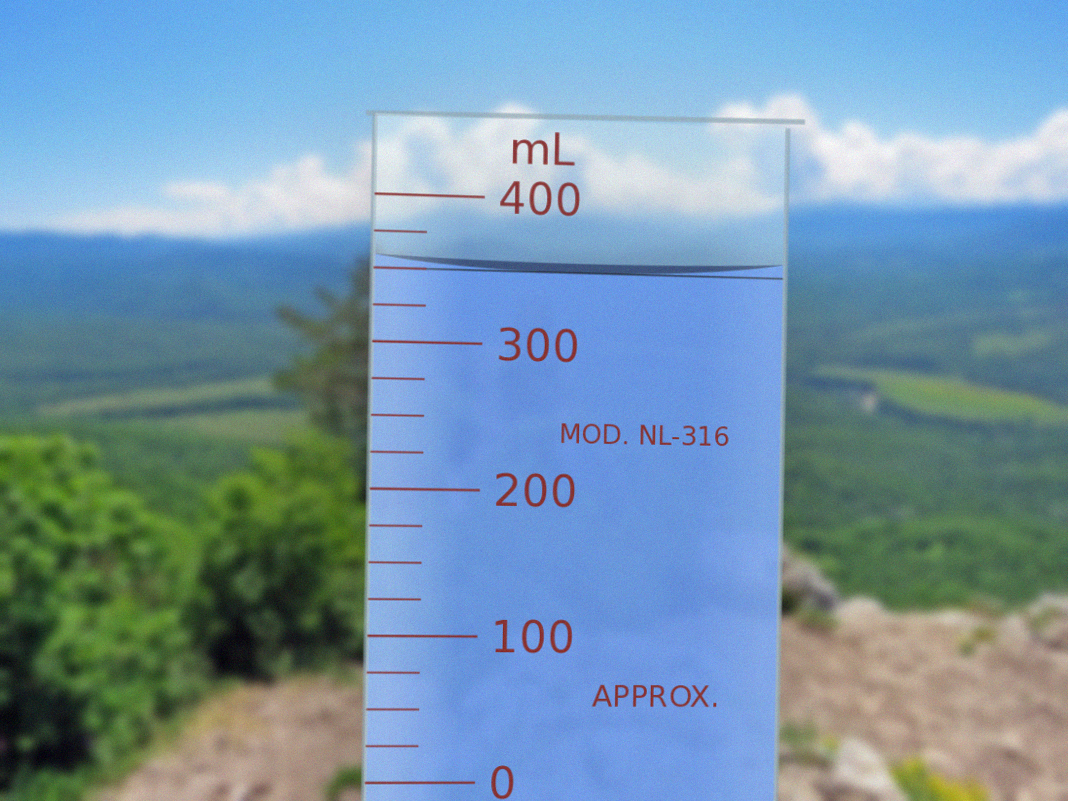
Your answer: 350 mL
